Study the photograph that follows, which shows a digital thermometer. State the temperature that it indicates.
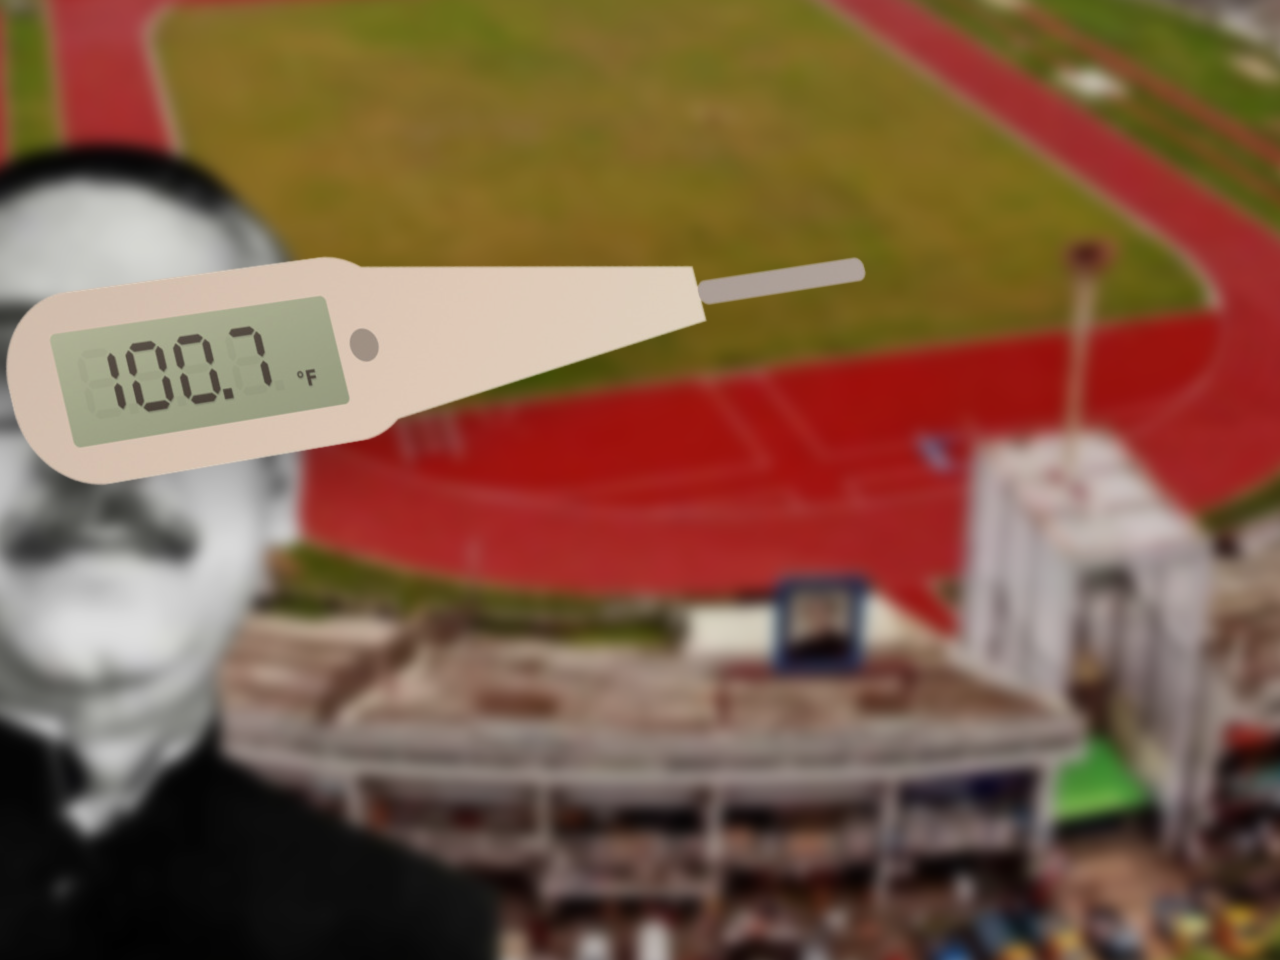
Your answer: 100.7 °F
